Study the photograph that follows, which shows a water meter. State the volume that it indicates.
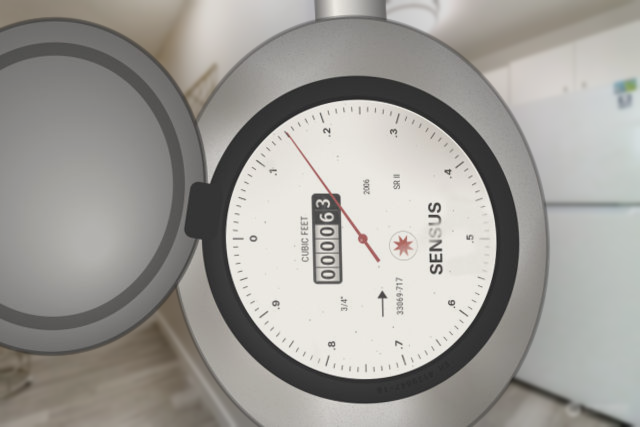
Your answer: 63.15 ft³
